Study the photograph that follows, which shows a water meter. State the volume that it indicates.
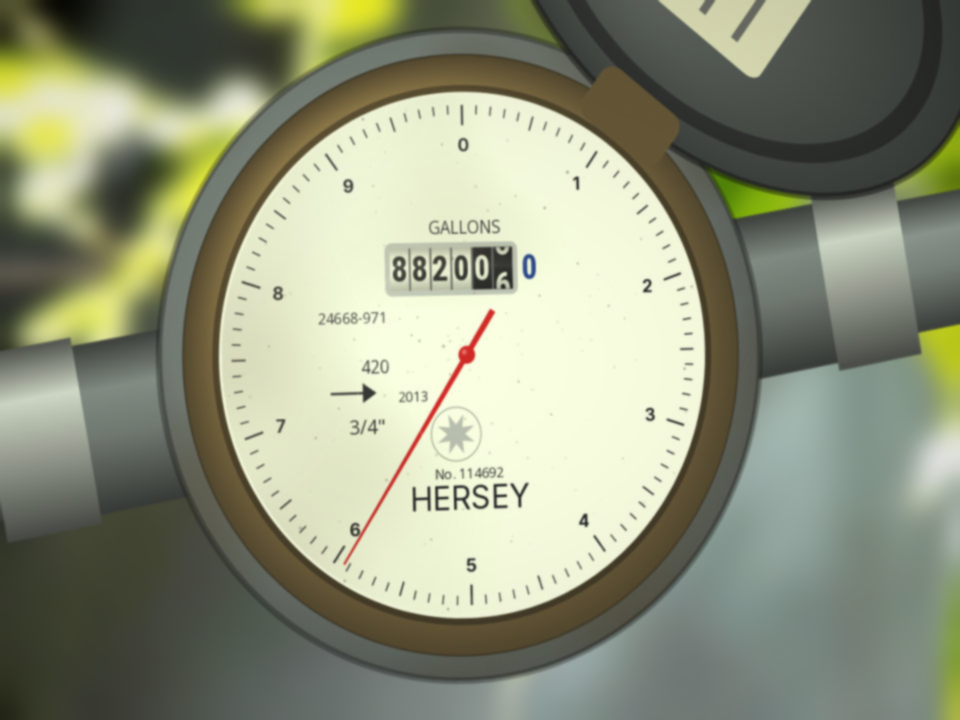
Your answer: 8820055.9 gal
